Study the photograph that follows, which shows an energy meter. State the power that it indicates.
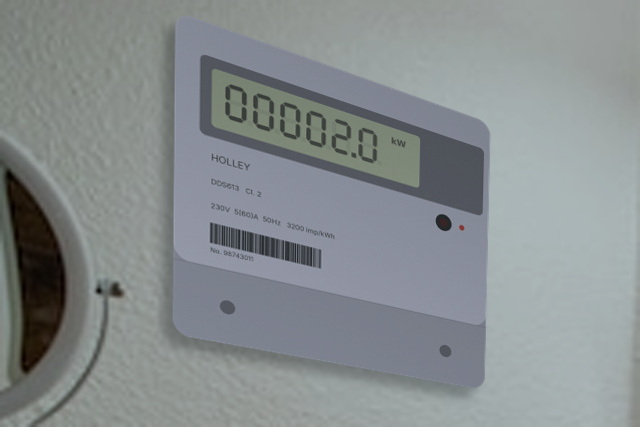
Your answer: 2.0 kW
